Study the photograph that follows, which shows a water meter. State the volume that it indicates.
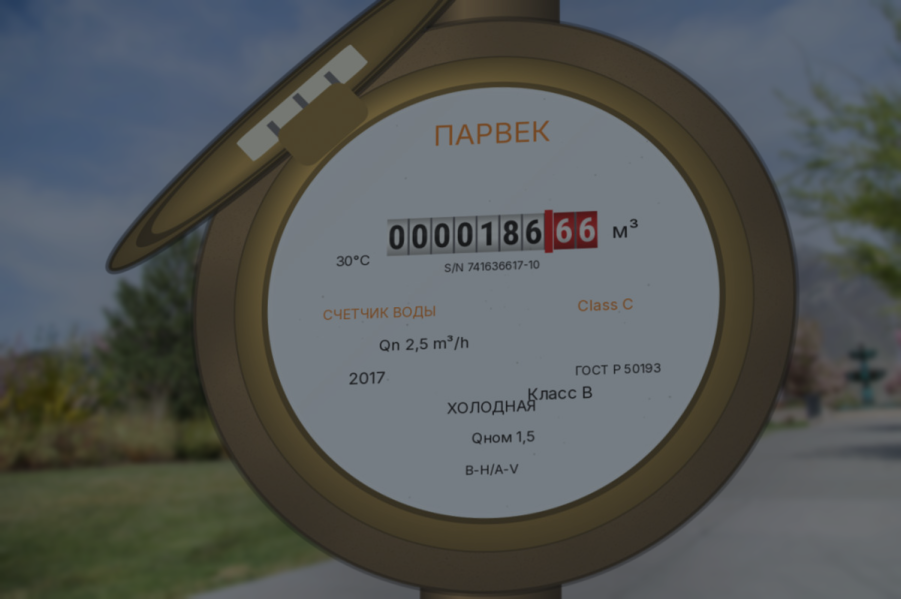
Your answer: 186.66 m³
